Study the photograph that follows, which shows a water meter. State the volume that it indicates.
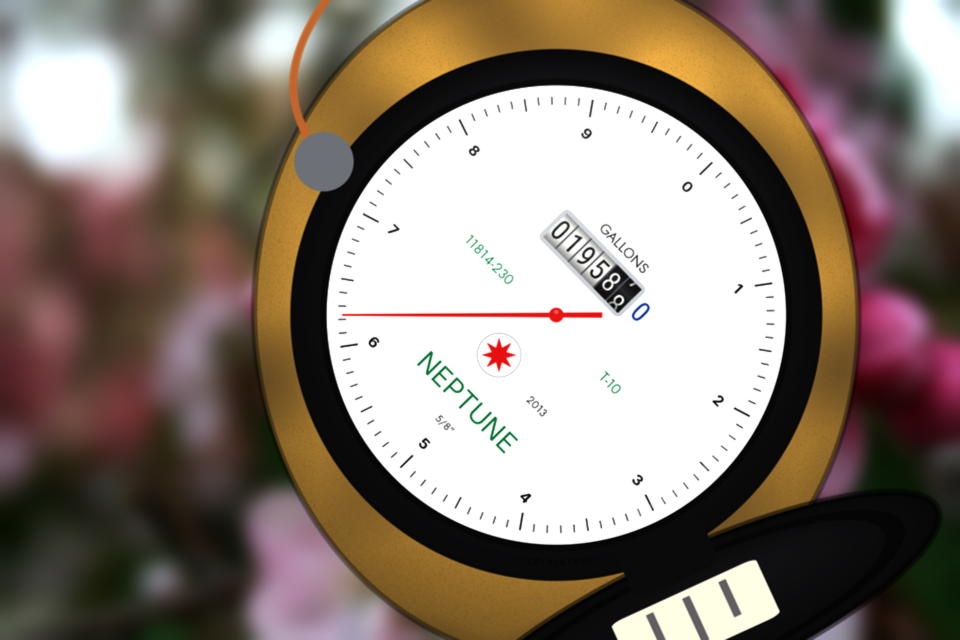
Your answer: 195876.2 gal
